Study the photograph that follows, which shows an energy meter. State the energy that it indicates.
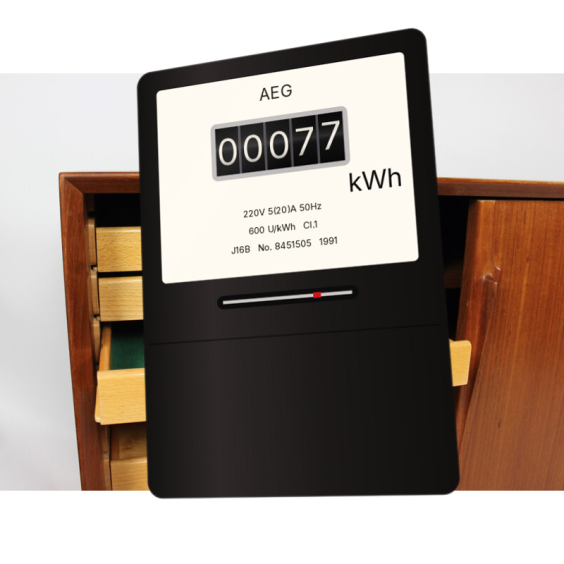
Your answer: 77 kWh
